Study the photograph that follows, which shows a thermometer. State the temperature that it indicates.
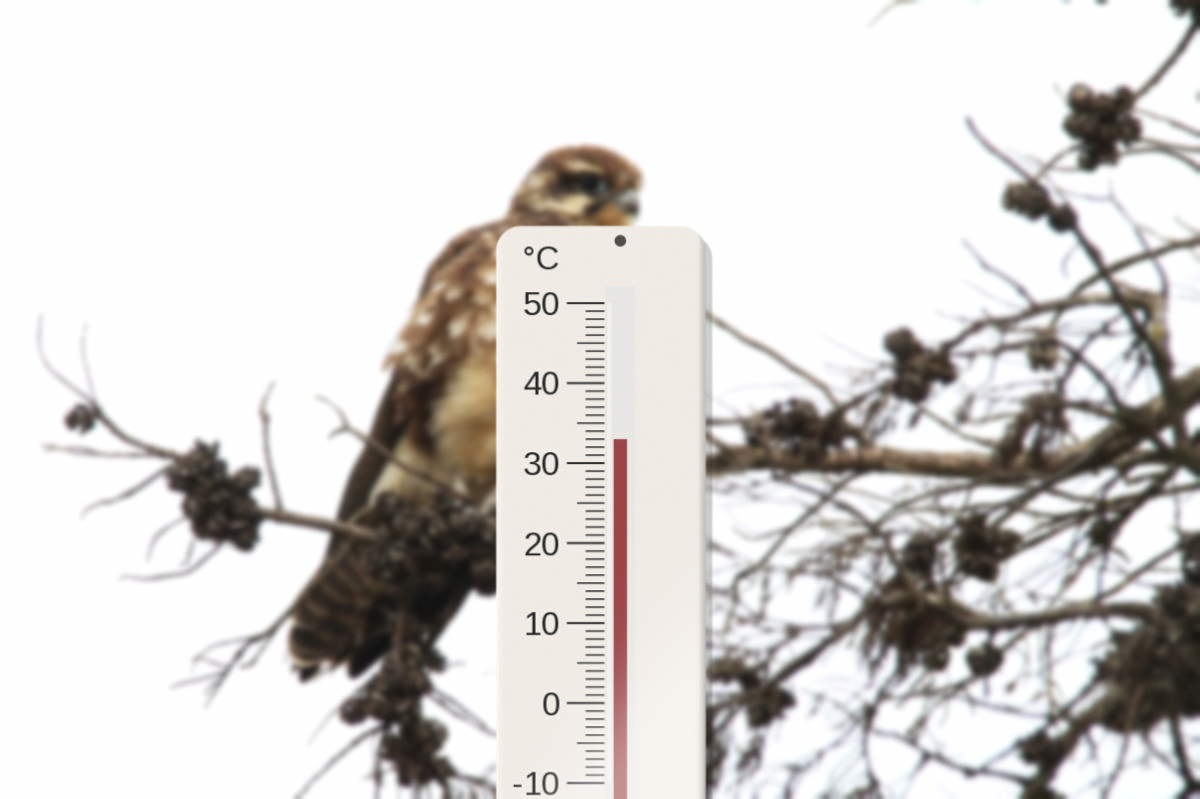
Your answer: 33 °C
